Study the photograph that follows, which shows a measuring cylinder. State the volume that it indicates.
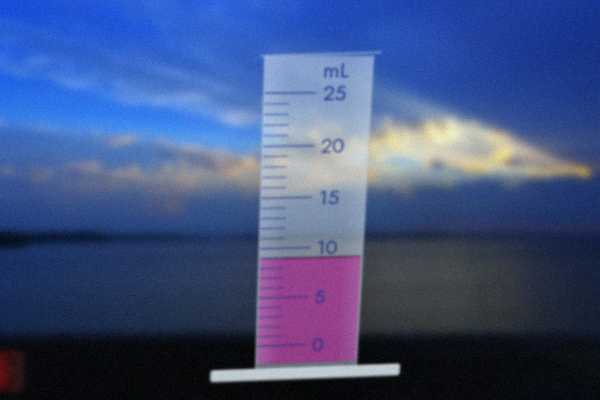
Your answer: 9 mL
